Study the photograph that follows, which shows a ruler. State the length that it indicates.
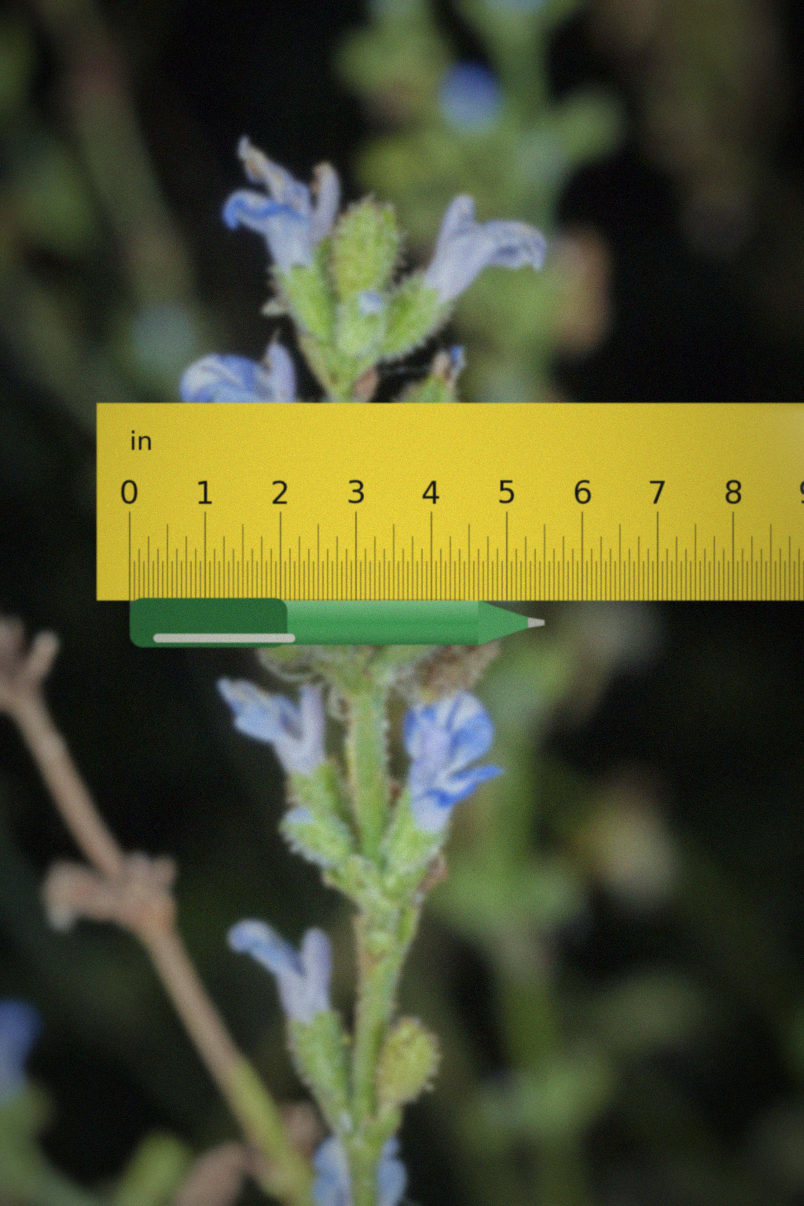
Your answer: 5.5 in
